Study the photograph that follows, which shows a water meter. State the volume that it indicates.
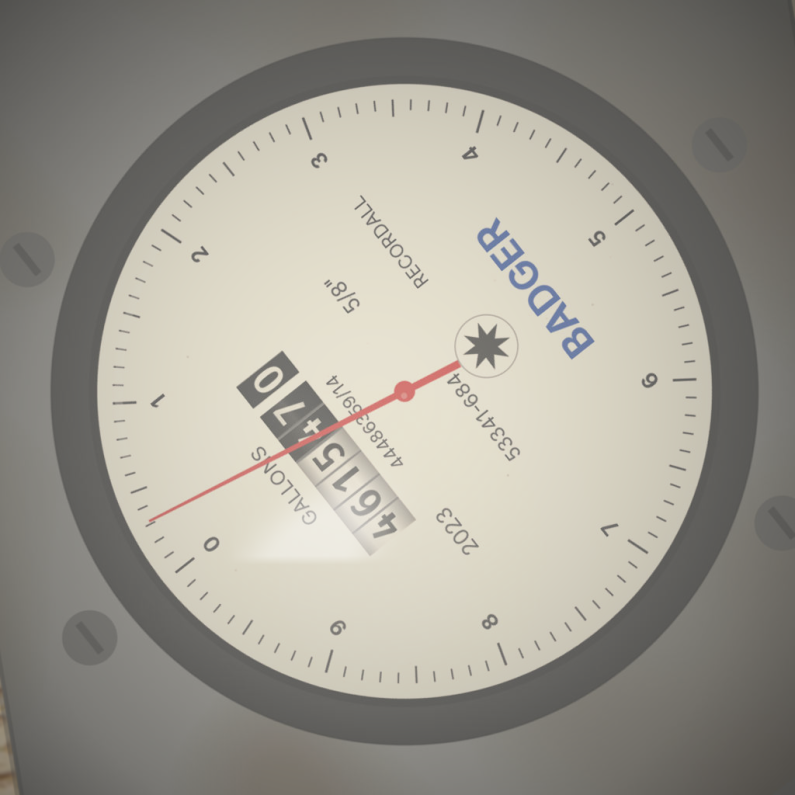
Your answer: 4615470.3 gal
